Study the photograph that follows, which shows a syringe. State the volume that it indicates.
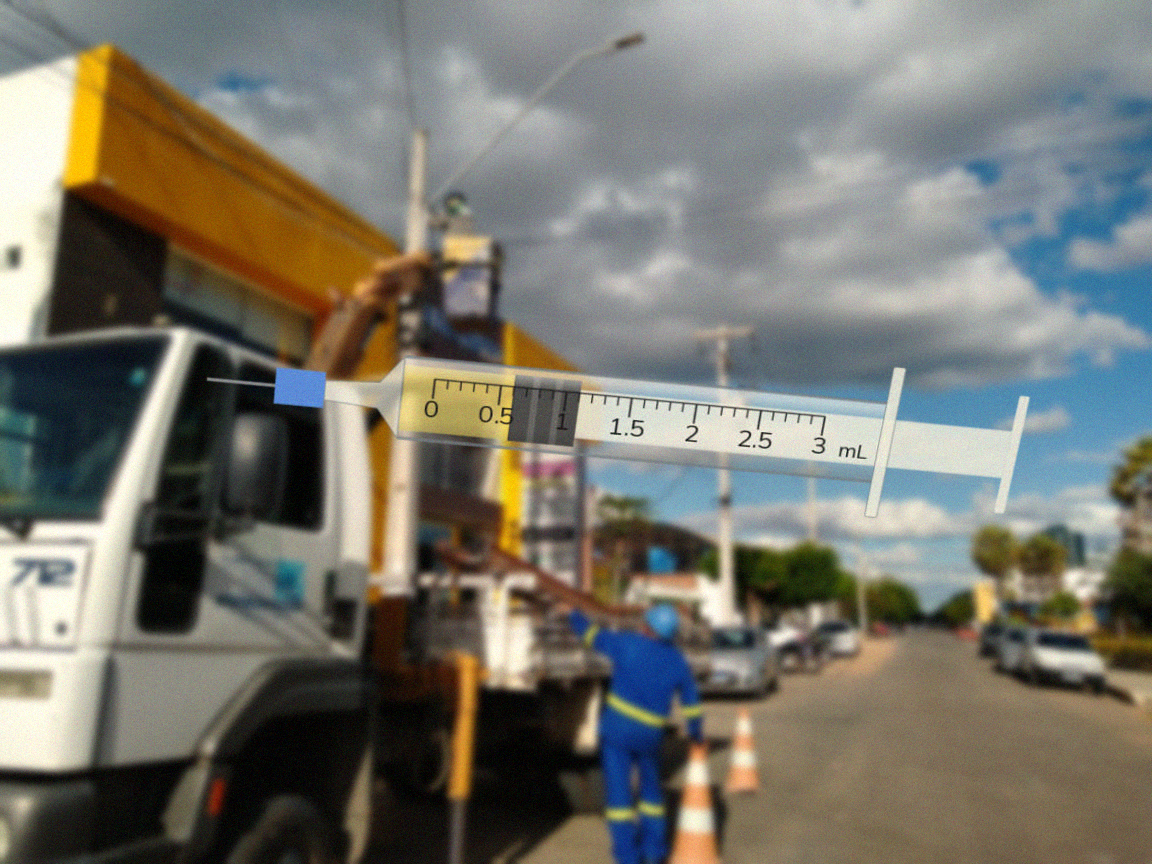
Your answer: 0.6 mL
